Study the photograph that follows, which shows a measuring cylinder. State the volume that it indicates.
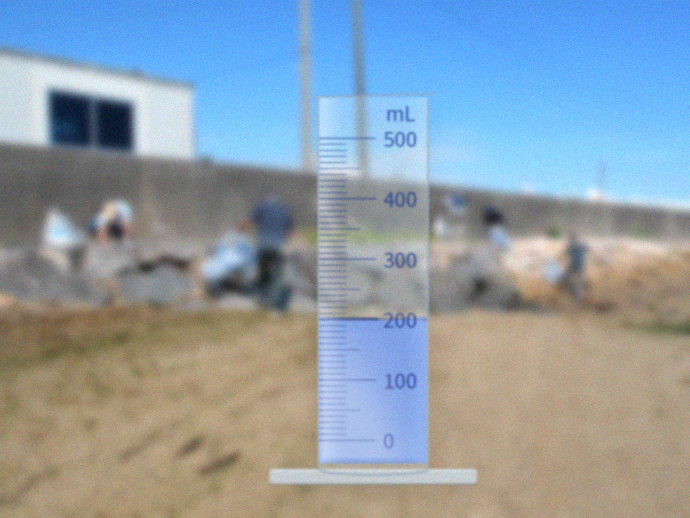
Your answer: 200 mL
